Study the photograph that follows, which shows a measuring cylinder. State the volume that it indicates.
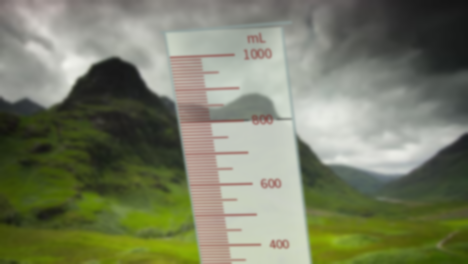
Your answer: 800 mL
